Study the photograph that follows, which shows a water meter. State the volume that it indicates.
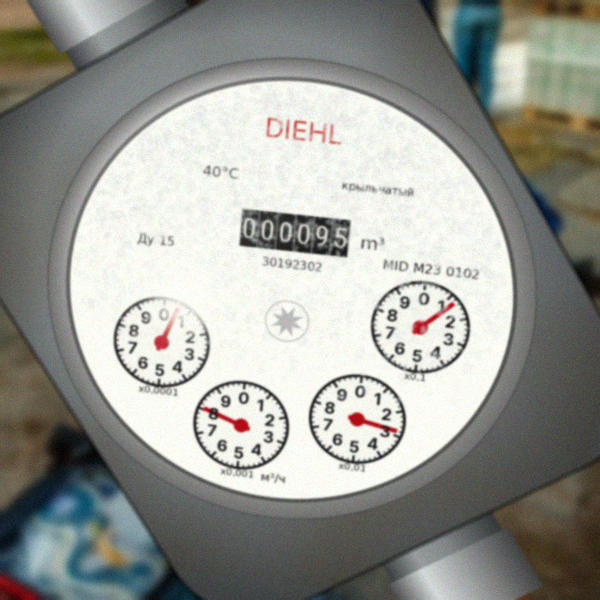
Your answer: 95.1280 m³
